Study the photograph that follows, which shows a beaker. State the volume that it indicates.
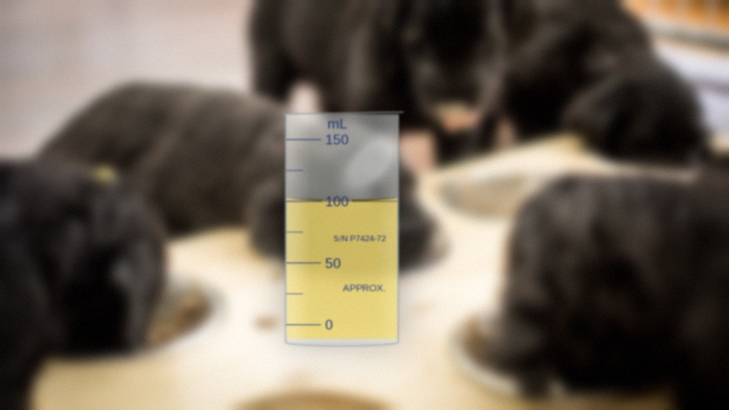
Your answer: 100 mL
